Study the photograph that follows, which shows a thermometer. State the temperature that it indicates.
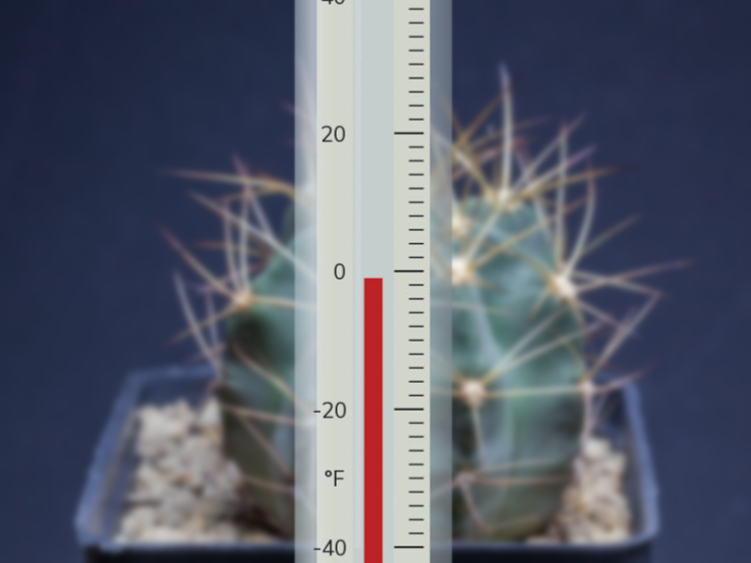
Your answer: -1 °F
